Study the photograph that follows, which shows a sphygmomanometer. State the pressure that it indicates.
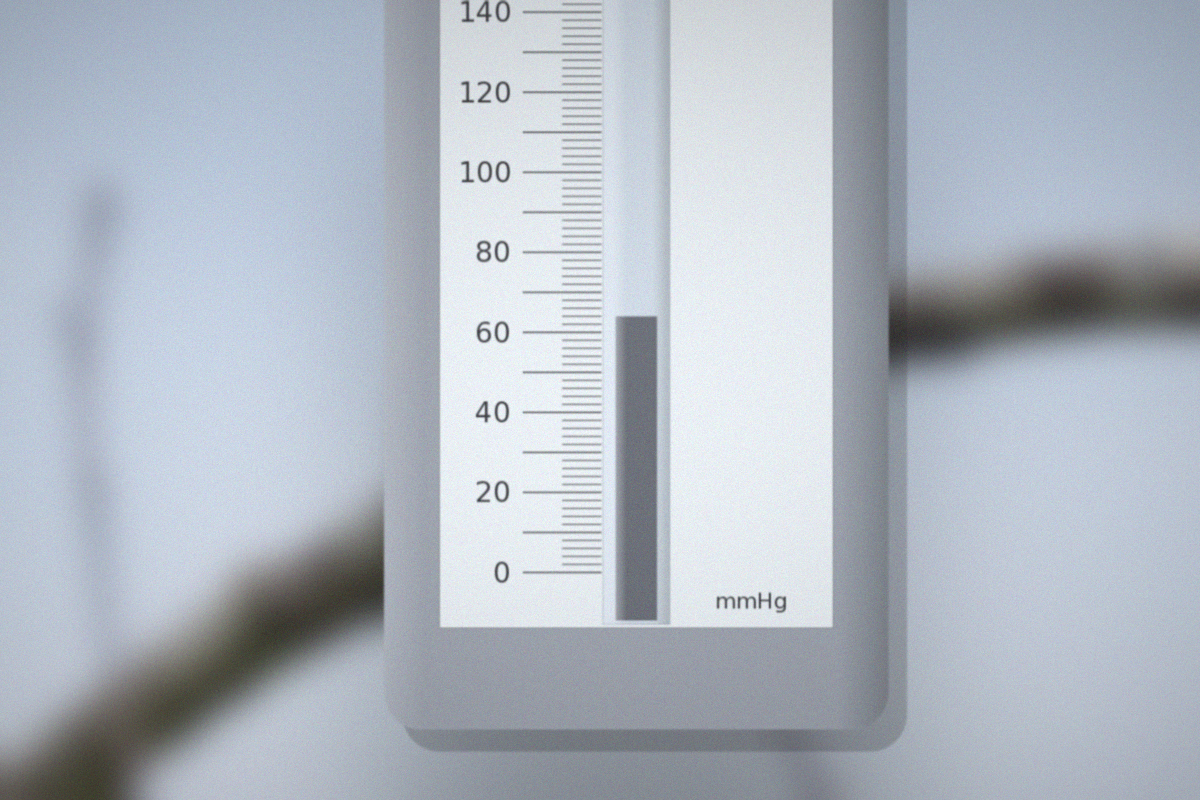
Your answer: 64 mmHg
